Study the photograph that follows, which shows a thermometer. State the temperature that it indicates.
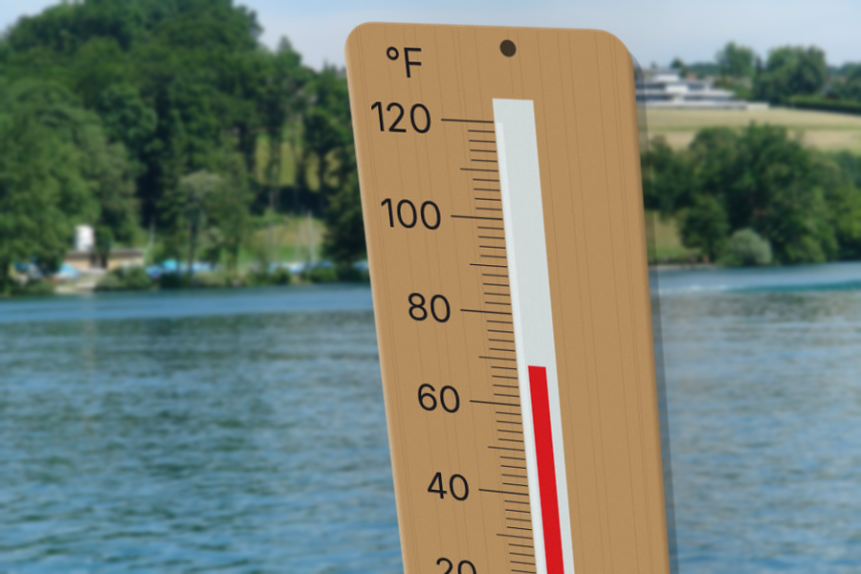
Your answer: 69 °F
